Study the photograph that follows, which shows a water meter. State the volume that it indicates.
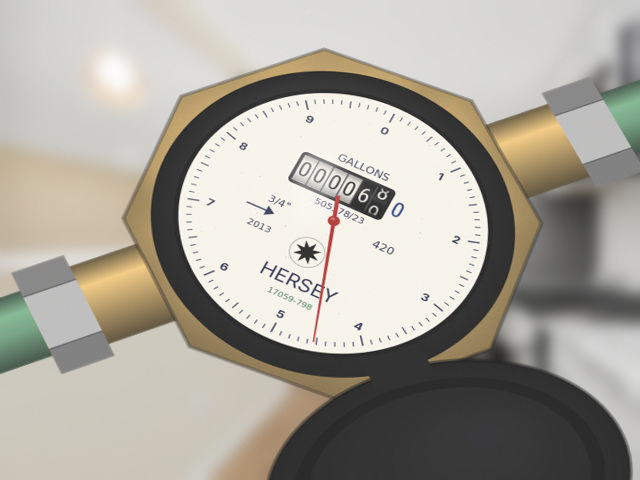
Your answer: 684.5 gal
